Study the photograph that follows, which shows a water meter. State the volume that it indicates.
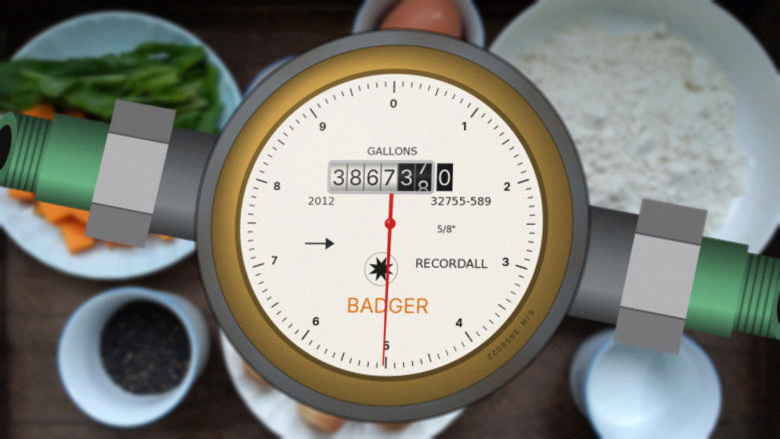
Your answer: 3867375.0 gal
